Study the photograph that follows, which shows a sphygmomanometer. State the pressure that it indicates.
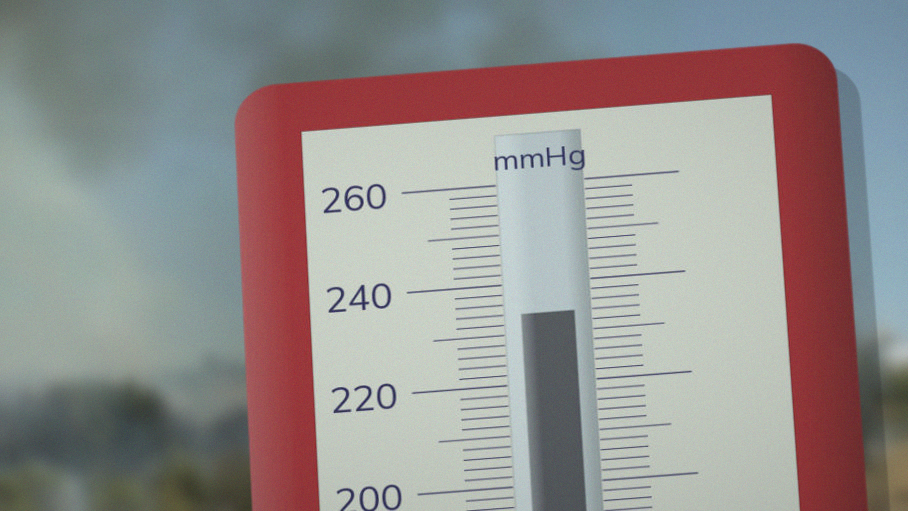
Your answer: 234 mmHg
